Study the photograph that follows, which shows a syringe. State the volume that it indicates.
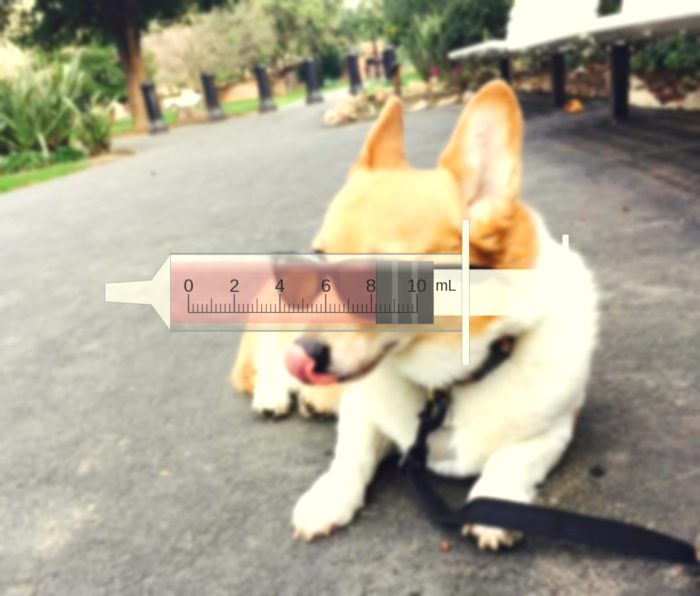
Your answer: 8.2 mL
